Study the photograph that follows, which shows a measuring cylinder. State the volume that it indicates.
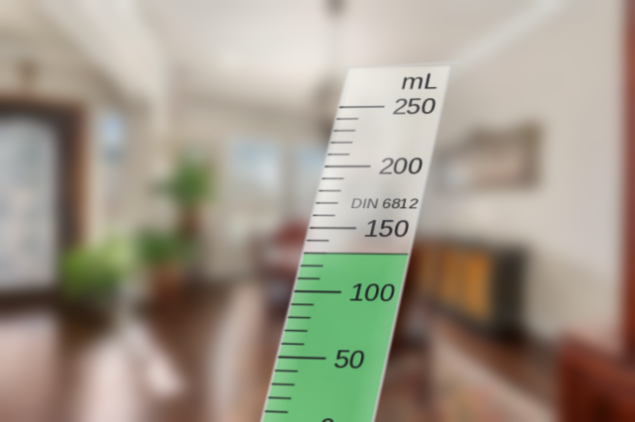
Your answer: 130 mL
